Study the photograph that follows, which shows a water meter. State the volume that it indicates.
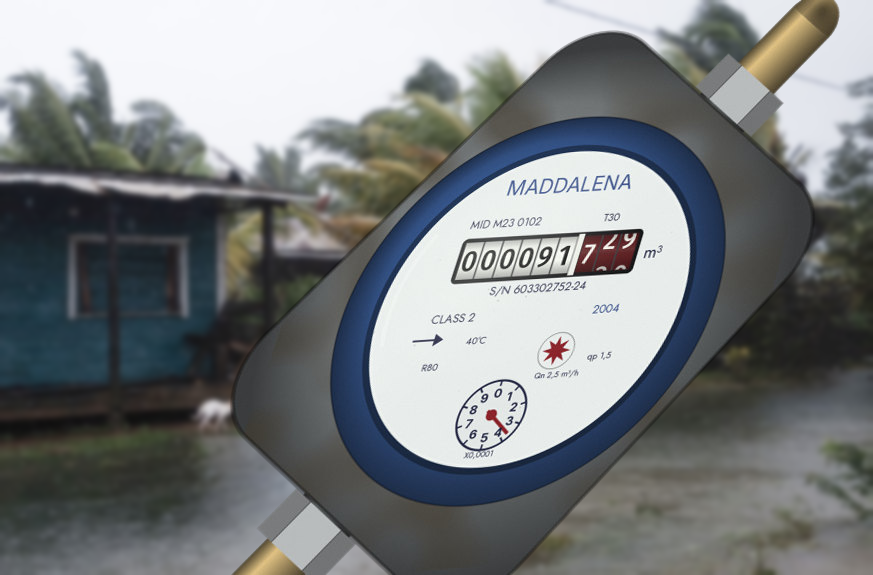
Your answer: 91.7293 m³
